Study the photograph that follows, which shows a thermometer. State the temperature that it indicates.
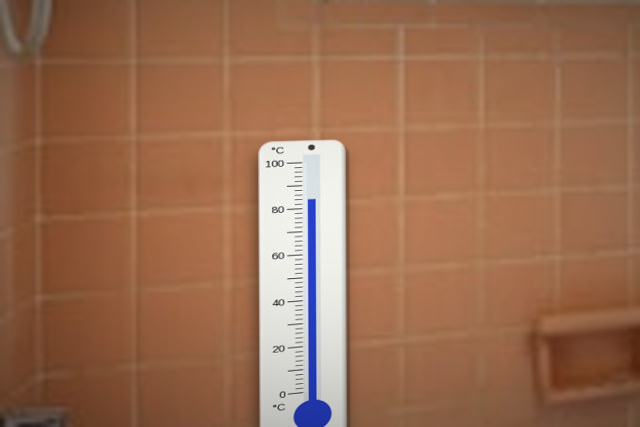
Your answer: 84 °C
